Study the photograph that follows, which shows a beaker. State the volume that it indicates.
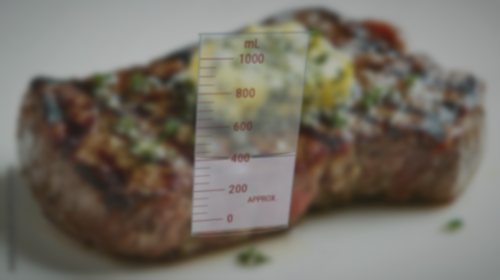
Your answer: 400 mL
